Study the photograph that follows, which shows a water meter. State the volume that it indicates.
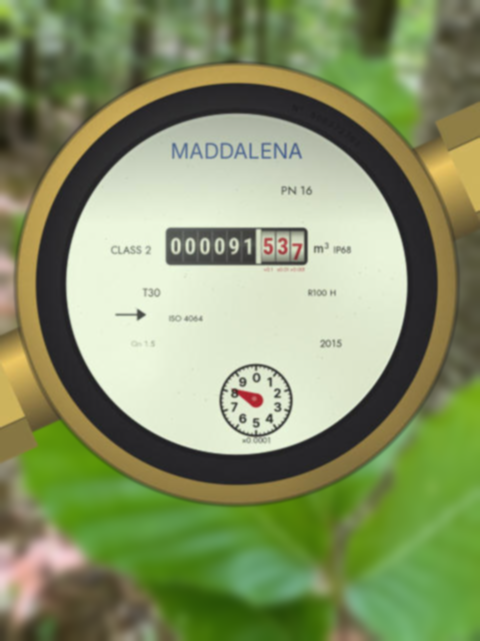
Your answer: 91.5368 m³
